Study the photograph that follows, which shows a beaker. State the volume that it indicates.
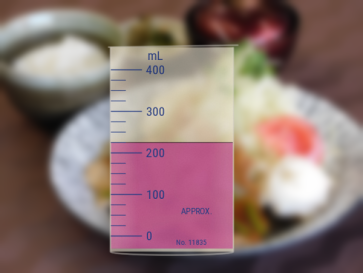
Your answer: 225 mL
